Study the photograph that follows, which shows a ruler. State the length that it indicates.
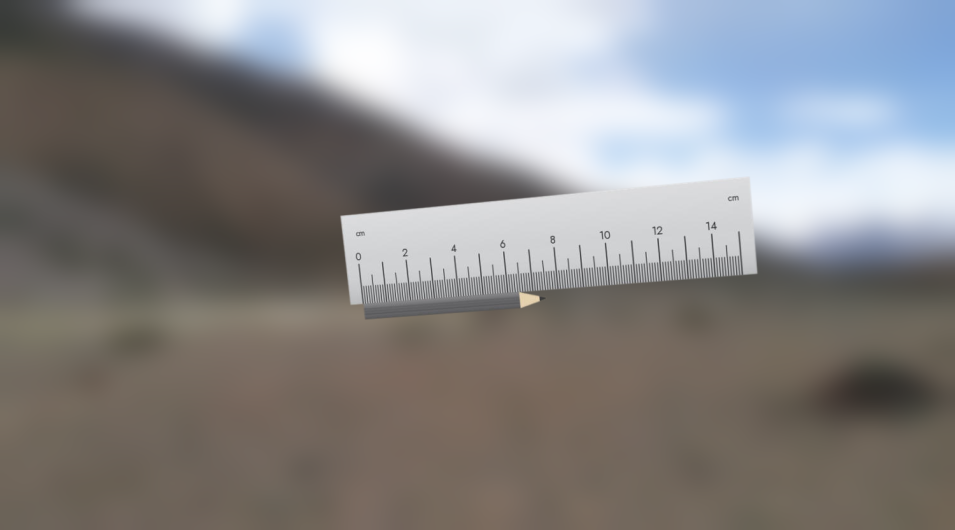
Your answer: 7.5 cm
